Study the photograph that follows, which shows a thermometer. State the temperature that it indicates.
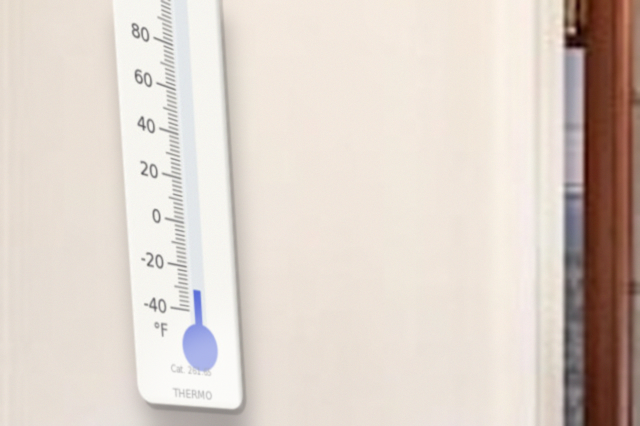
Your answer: -30 °F
